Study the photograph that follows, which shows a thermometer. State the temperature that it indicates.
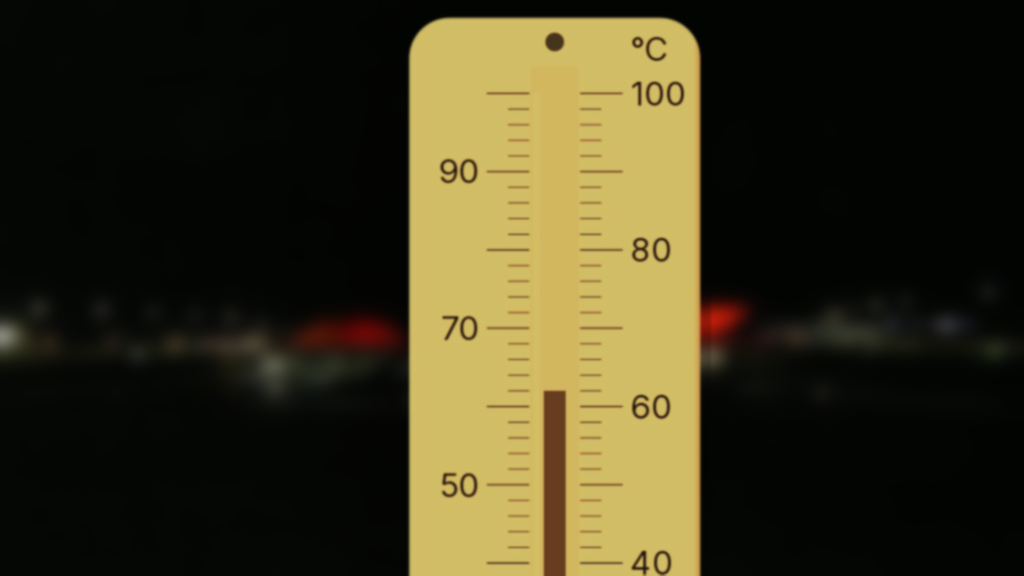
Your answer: 62 °C
